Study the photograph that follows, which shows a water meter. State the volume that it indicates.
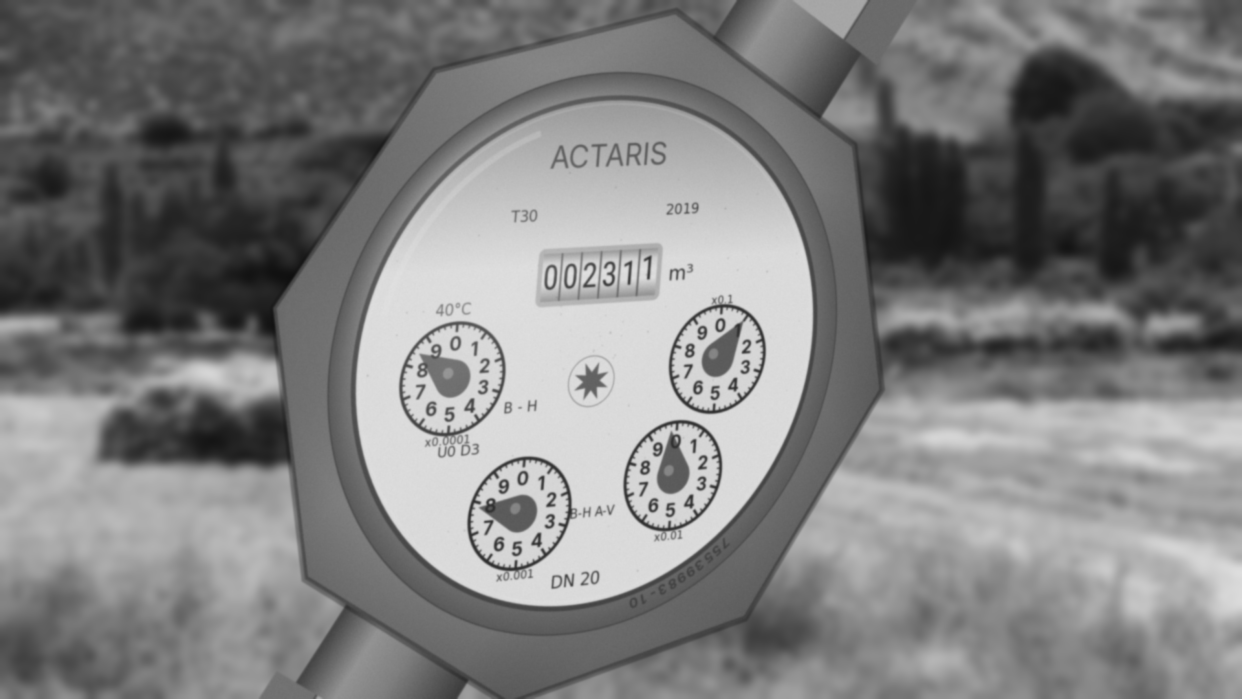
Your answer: 2311.0978 m³
